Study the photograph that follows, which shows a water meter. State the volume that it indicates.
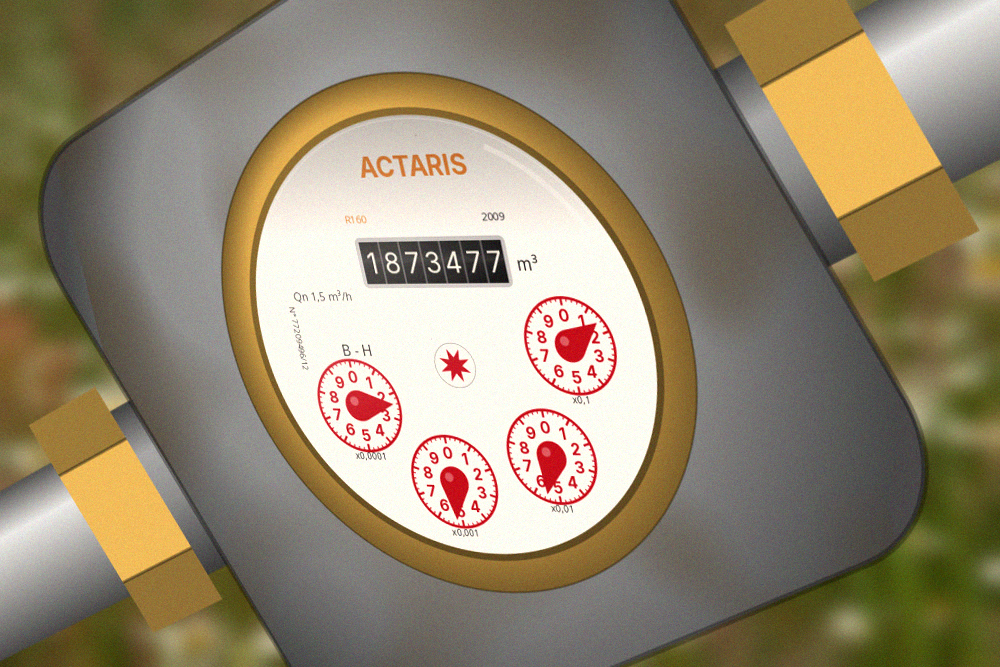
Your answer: 1873477.1552 m³
